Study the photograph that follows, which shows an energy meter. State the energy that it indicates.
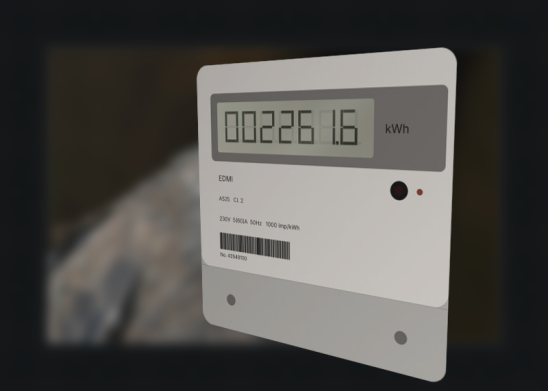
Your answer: 2261.6 kWh
